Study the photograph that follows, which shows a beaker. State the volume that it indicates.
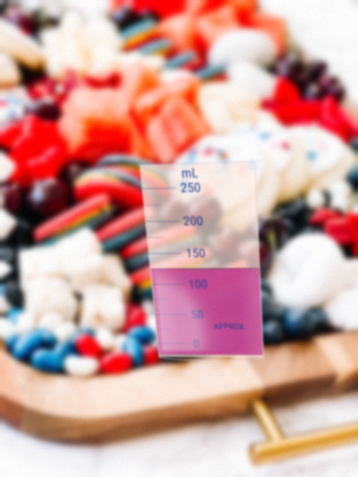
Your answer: 125 mL
